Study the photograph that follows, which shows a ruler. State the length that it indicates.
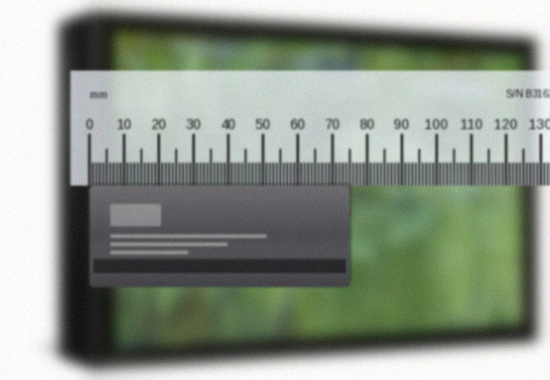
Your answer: 75 mm
